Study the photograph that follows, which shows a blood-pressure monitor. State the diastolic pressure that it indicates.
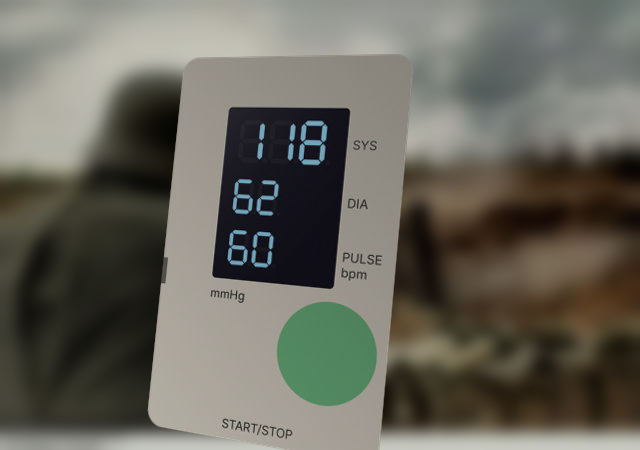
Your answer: 62 mmHg
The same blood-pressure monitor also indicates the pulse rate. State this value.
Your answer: 60 bpm
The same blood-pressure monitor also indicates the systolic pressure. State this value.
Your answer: 118 mmHg
